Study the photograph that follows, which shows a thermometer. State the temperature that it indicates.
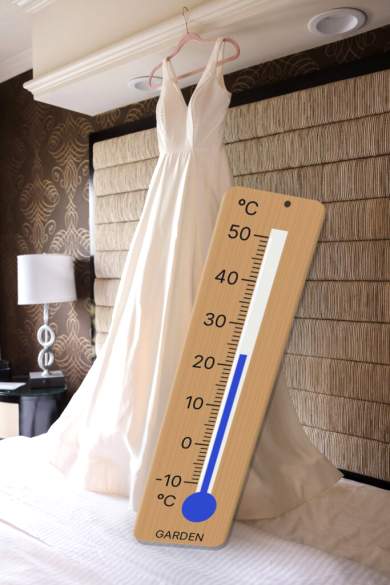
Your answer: 23 °C
